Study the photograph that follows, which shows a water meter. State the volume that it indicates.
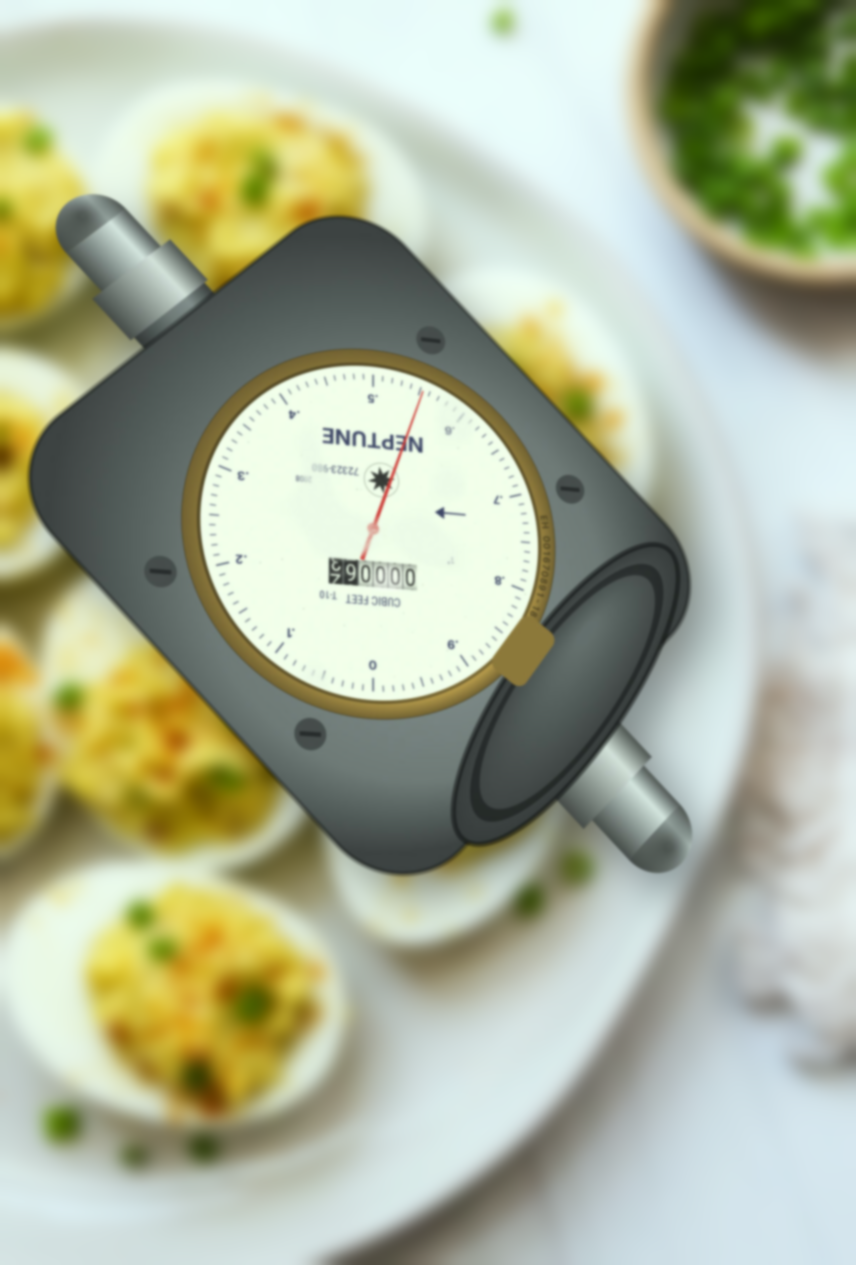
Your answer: 62.55 ft³
